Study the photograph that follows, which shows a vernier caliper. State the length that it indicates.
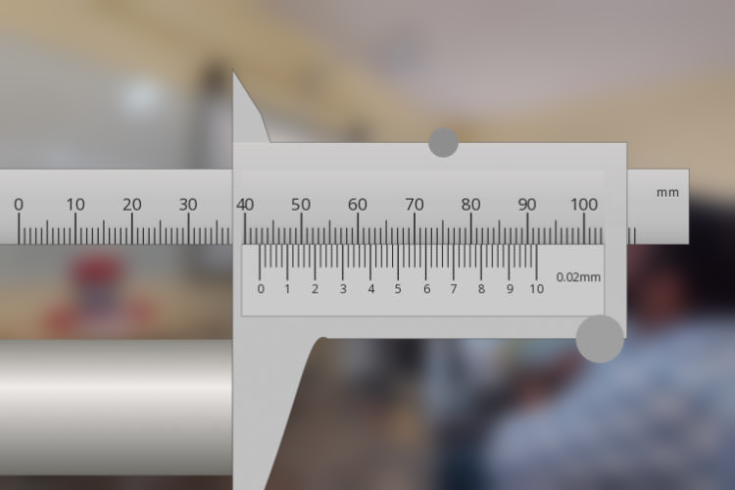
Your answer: 42.6 mm
